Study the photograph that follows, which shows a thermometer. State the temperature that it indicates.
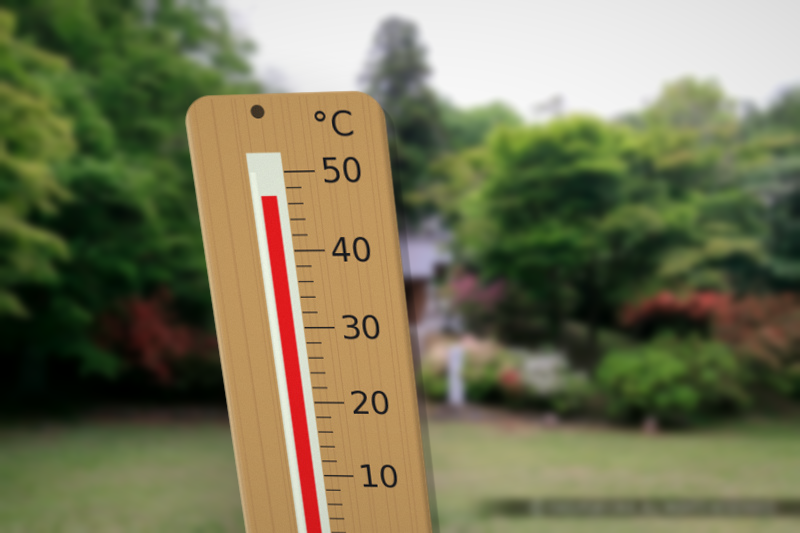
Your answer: 47 °C
